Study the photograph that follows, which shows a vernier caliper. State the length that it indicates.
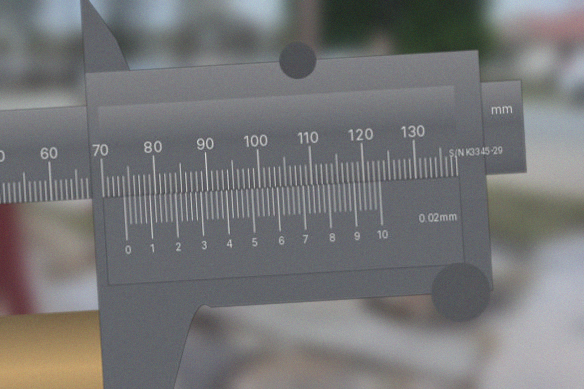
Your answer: 74.0 mm
